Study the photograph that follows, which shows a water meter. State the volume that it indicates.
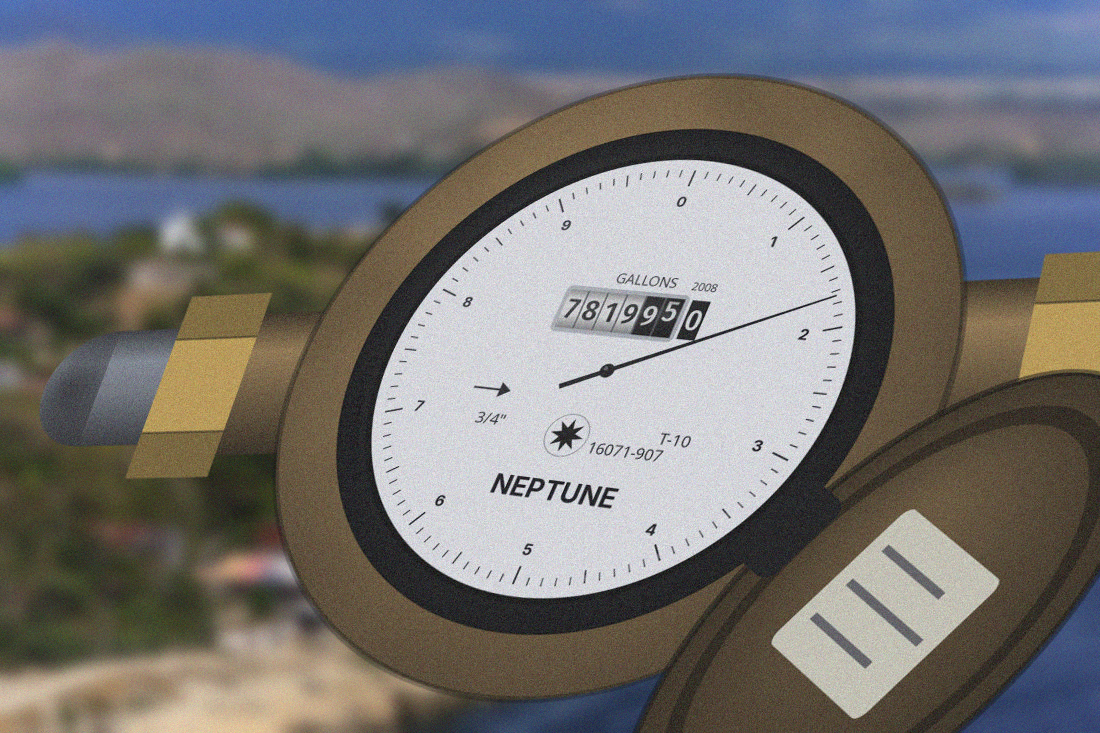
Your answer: 7819951.7 gal
